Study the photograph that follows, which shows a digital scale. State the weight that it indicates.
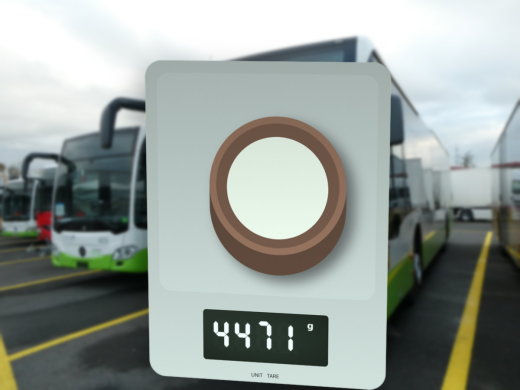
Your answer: 4471 g
